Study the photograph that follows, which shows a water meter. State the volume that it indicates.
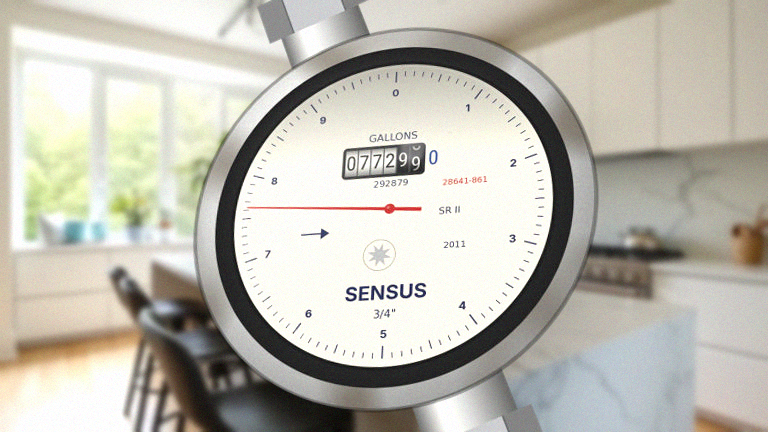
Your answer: 772987.6 gal
